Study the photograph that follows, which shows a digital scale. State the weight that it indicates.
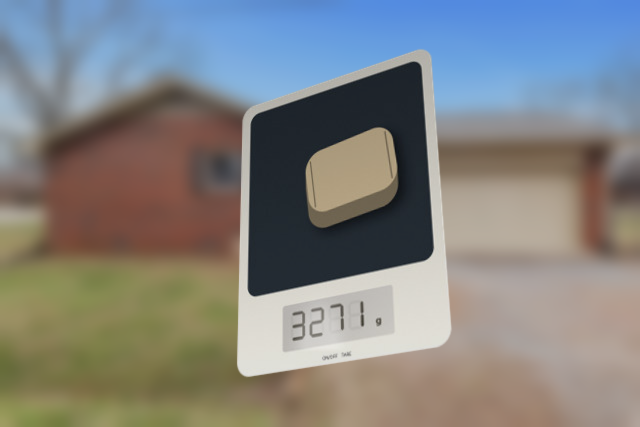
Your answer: 3271 g
